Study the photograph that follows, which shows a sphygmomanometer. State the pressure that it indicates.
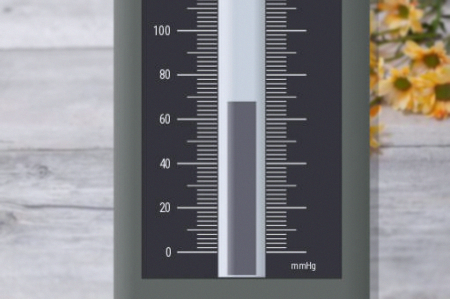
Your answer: 68 mmHg
